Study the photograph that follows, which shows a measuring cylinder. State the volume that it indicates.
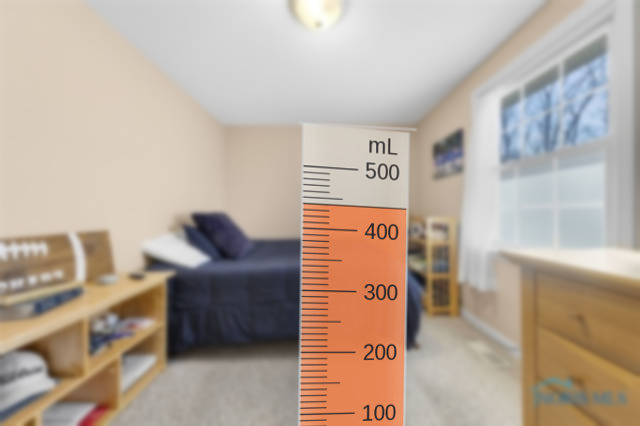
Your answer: 440 mL
